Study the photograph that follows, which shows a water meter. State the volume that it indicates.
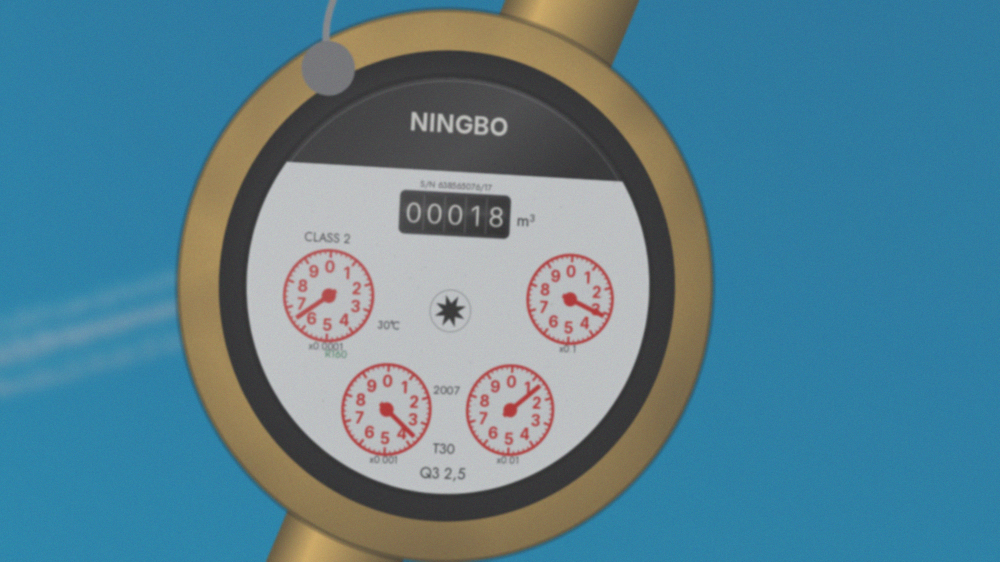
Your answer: 18.3136 m³
